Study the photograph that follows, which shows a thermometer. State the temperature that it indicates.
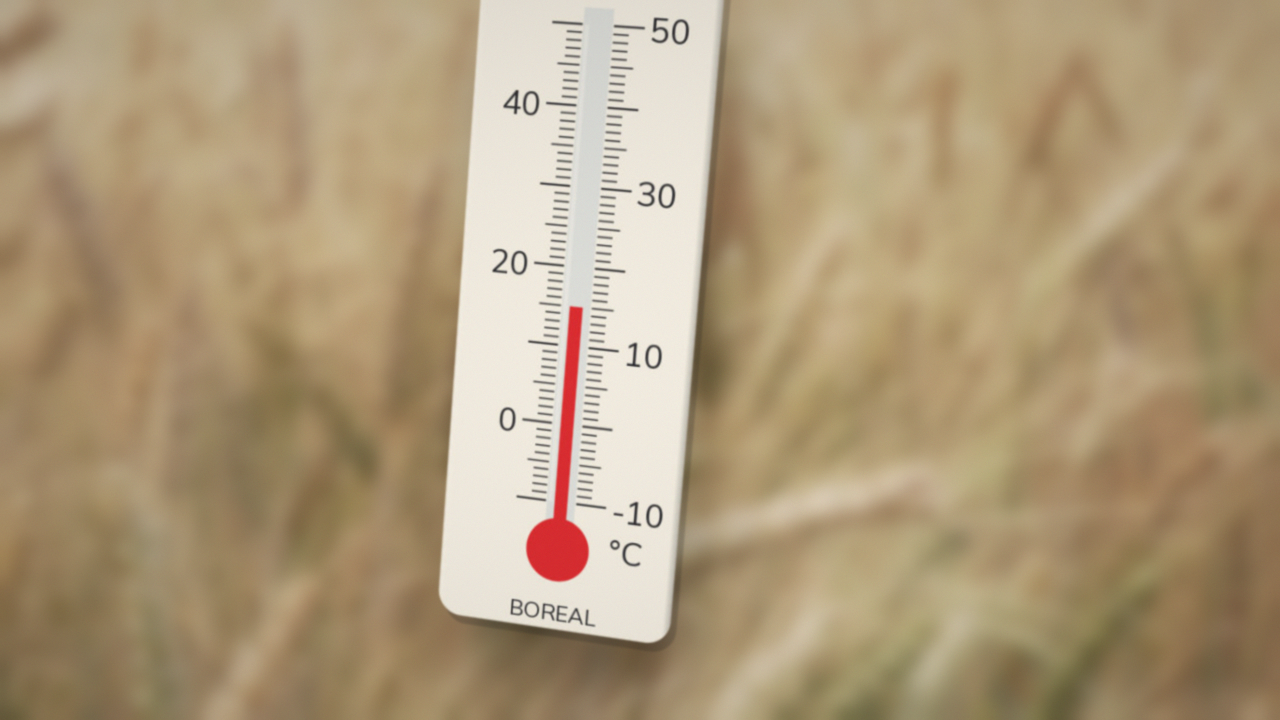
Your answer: 15 °C
